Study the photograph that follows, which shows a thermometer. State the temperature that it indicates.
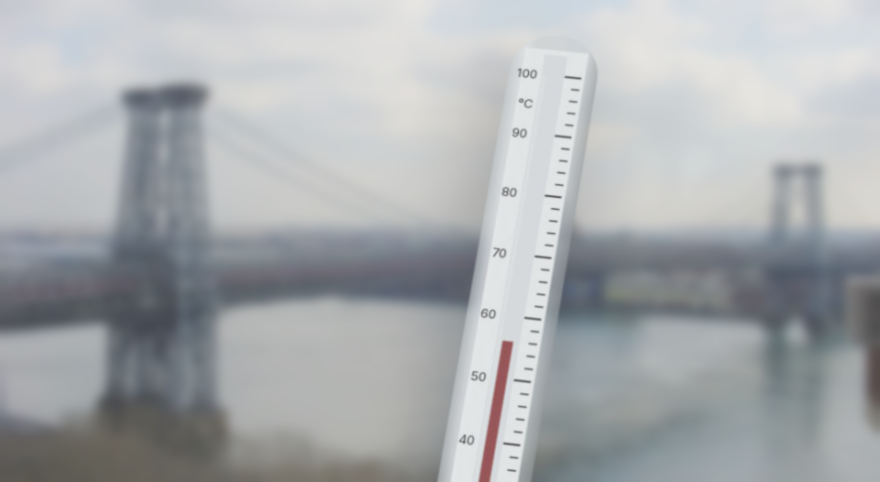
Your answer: 56 °C
